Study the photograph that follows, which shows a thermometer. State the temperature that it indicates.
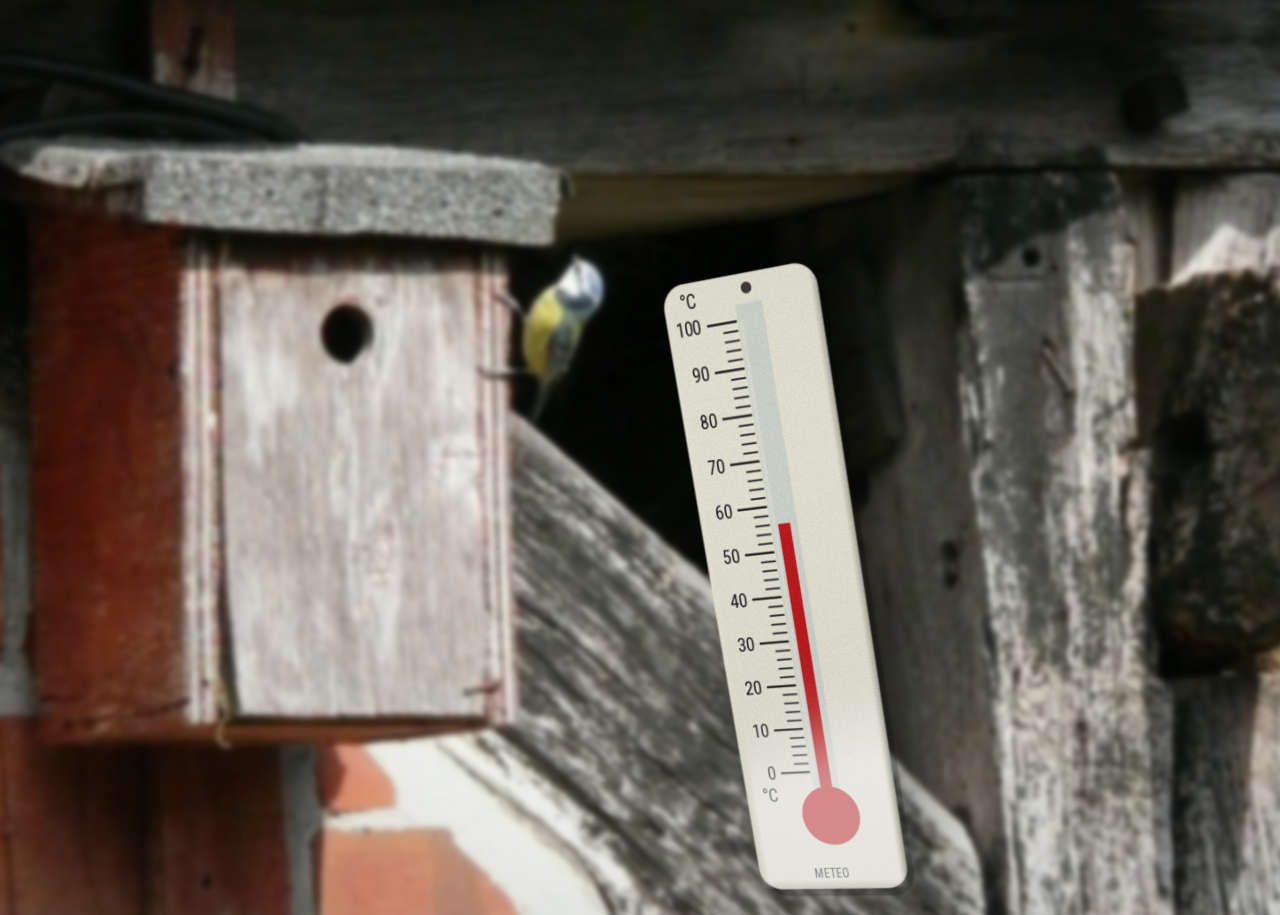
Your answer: 56 °C
